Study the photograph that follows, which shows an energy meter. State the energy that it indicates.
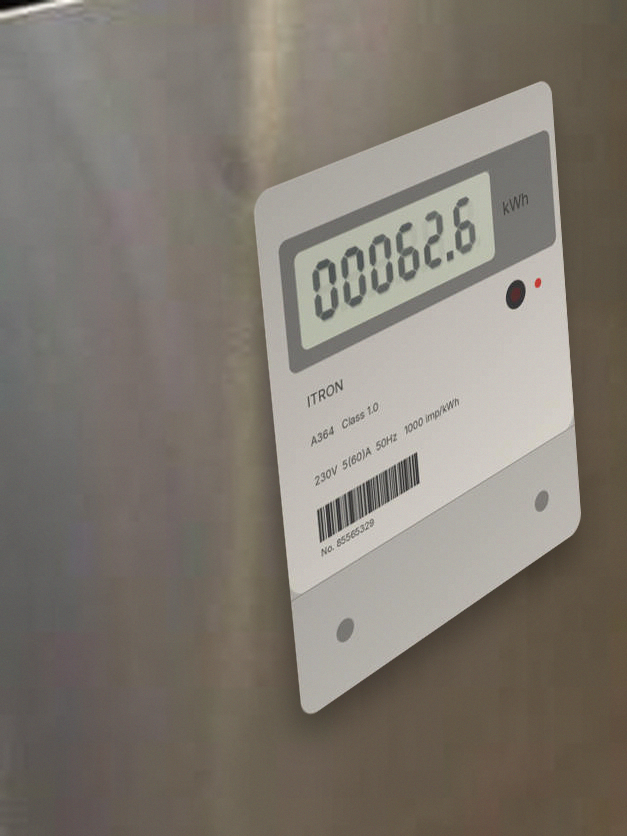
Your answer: 62.6 kWh
